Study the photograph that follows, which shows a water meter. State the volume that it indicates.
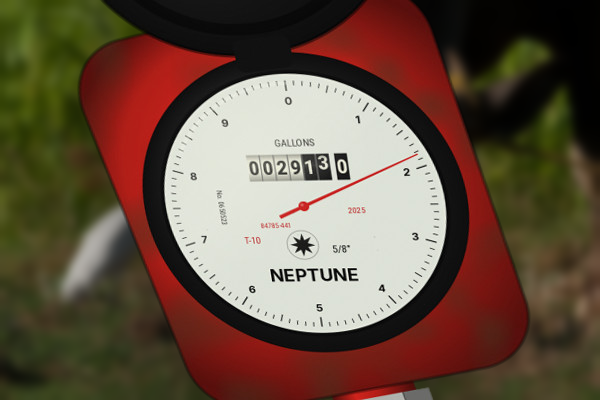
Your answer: 29131.8 gal
